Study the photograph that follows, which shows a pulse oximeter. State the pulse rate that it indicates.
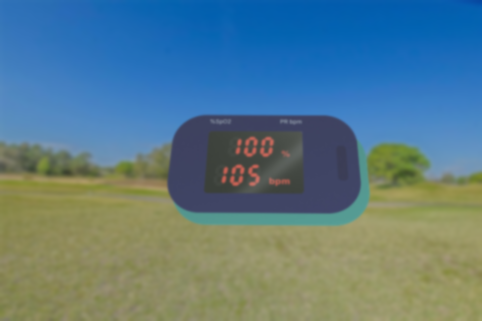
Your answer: 105 bpm
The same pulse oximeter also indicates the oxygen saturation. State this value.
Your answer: 100 %
